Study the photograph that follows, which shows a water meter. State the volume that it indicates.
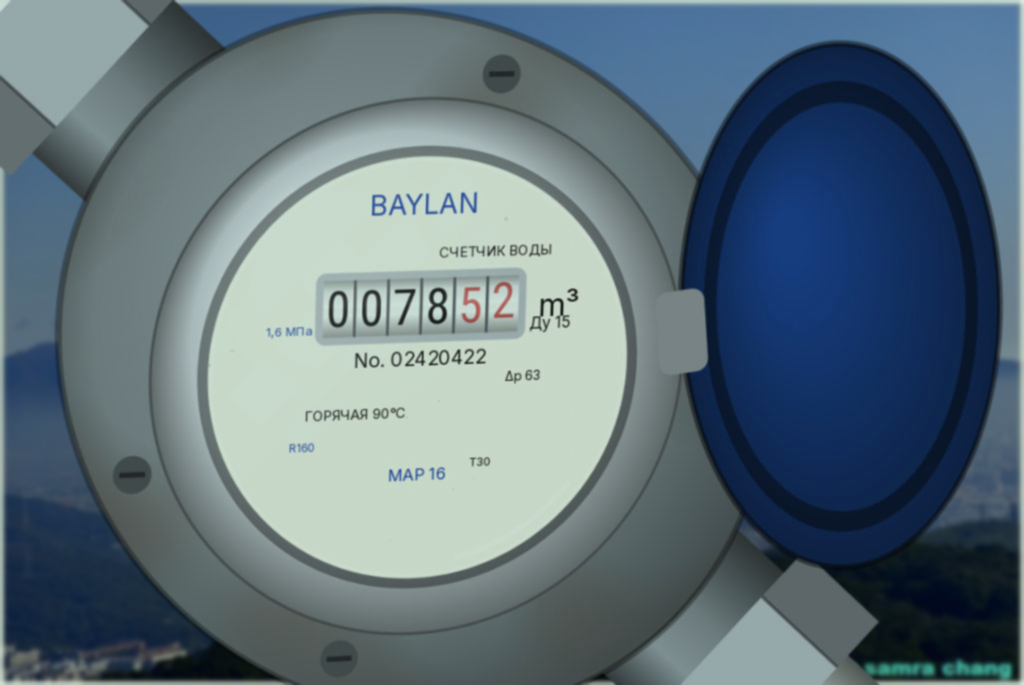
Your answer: 78.52 m³
